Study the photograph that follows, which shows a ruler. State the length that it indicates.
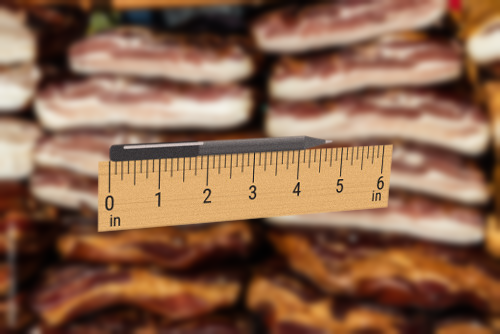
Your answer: 4.75 in
